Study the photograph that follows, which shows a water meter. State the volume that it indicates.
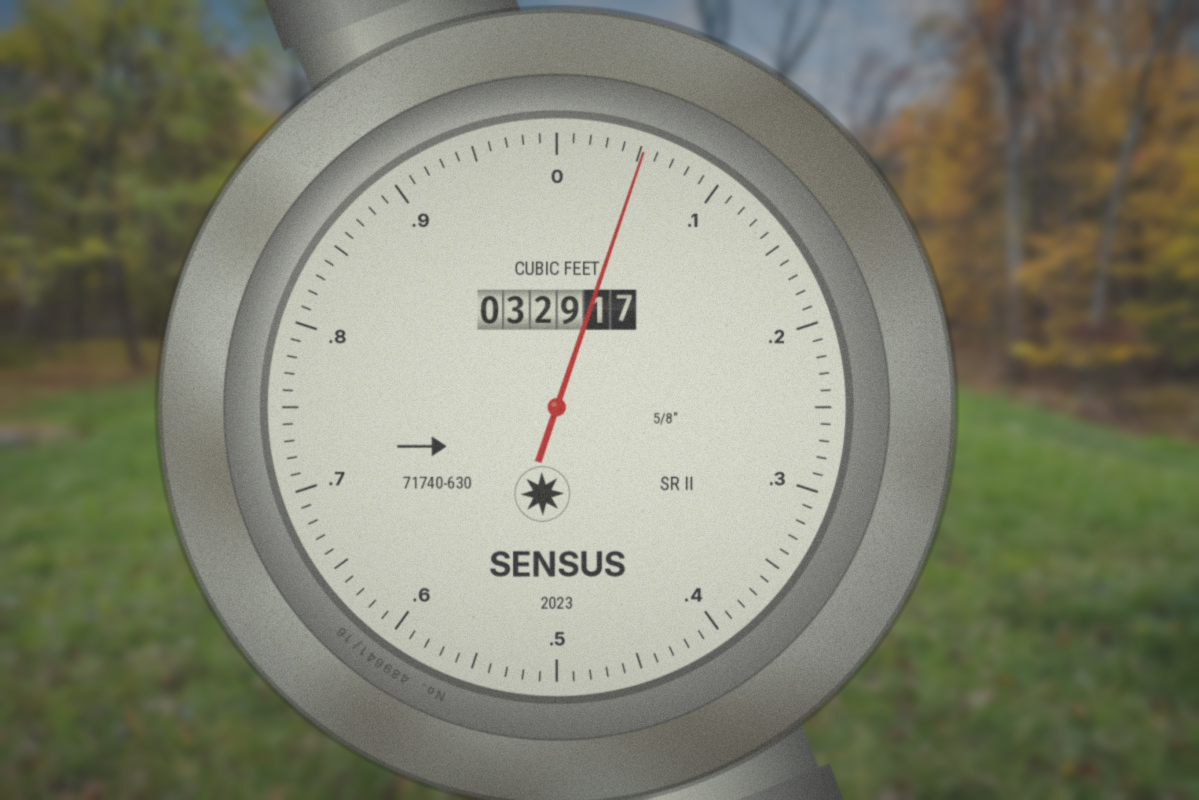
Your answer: 32917.05 ft³
